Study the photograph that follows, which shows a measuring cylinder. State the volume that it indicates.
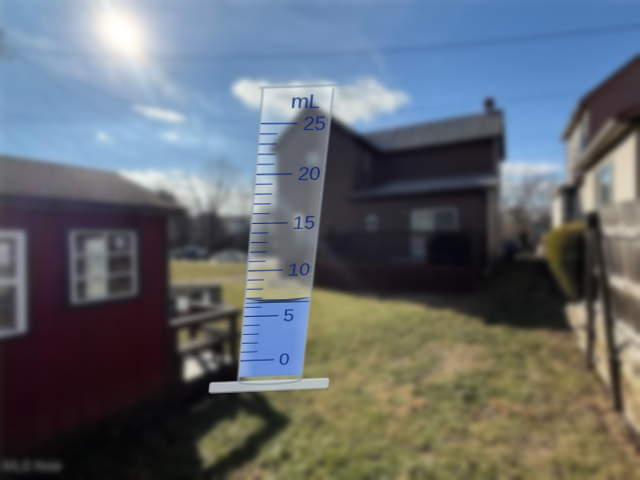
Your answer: 6.5 mL
